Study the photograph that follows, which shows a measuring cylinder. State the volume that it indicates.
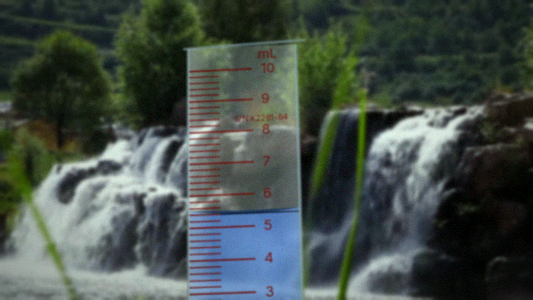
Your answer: 5.4 mL
